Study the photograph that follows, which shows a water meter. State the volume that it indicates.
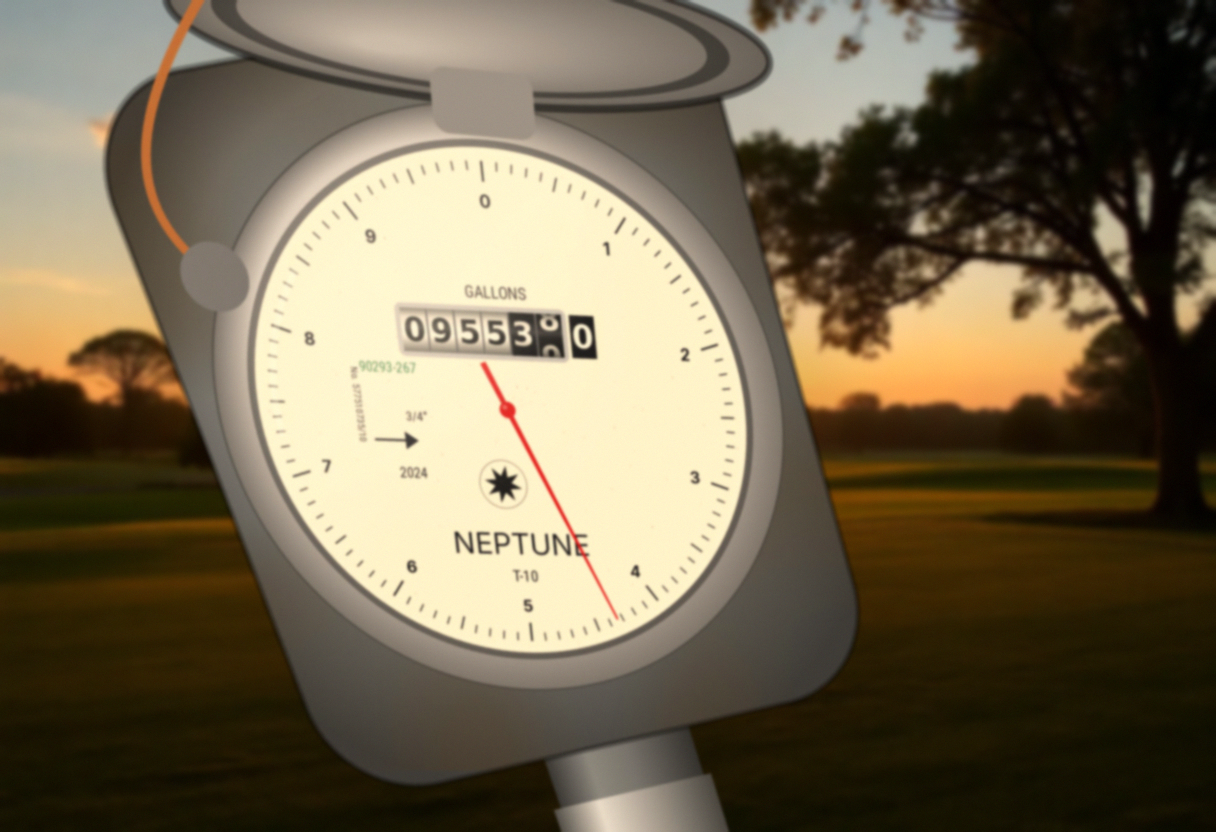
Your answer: 955384.3 gal
